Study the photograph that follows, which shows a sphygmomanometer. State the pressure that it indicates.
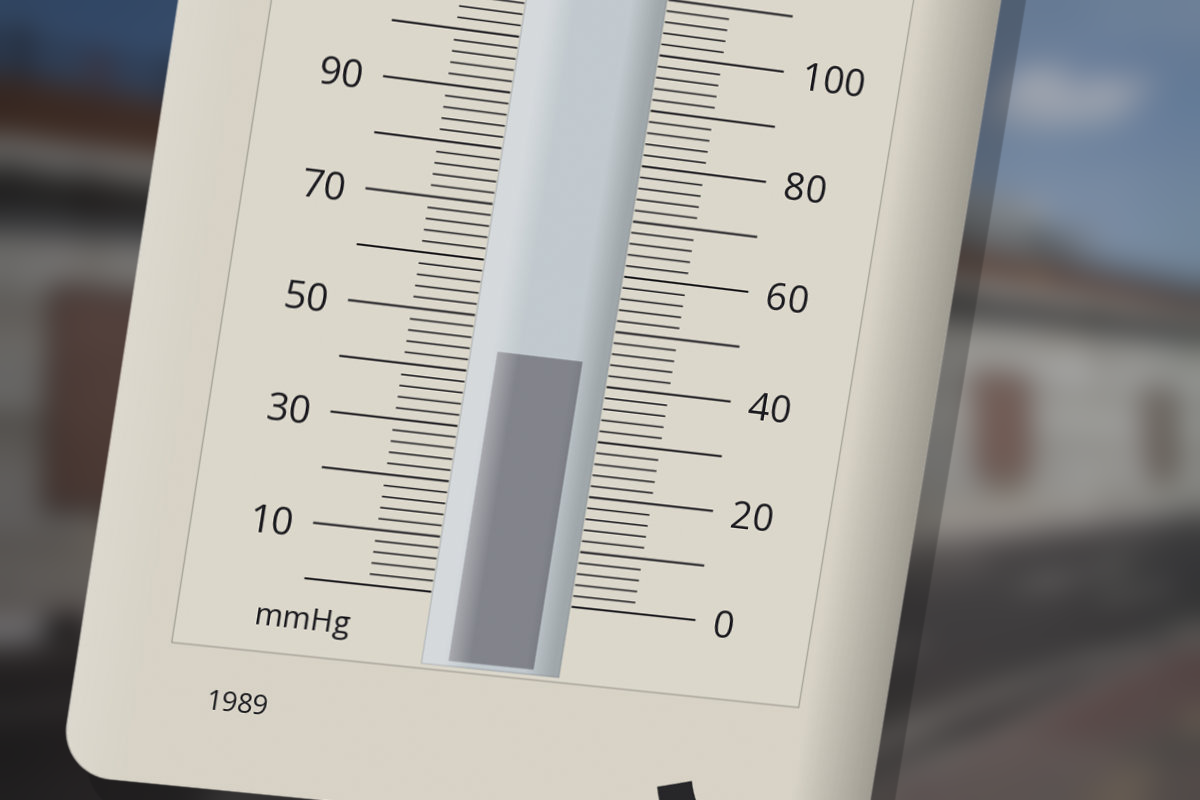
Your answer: 44 mmHg
